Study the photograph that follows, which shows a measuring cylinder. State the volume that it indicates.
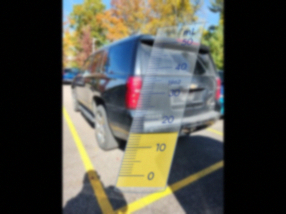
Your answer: 15 mL
